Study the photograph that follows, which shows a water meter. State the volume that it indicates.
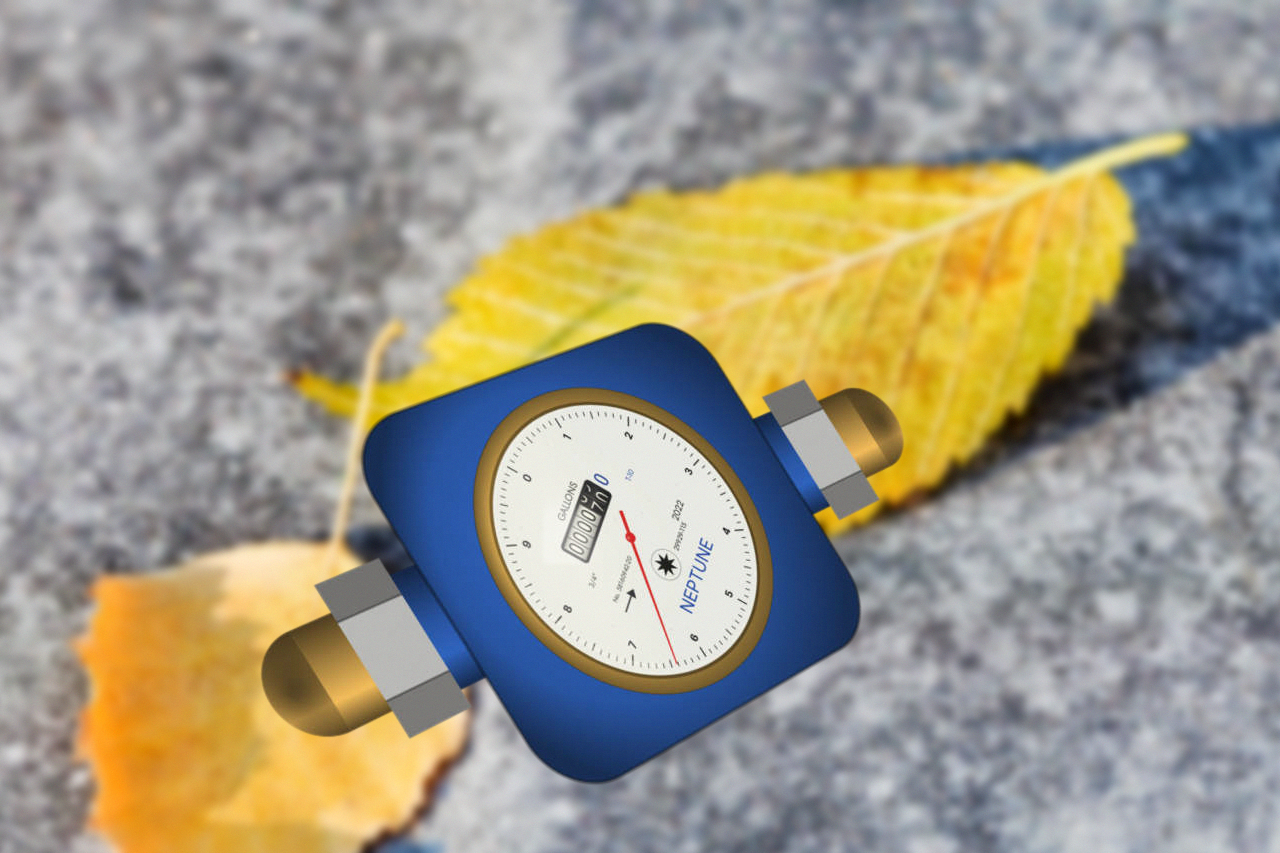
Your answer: 696.4 gal
